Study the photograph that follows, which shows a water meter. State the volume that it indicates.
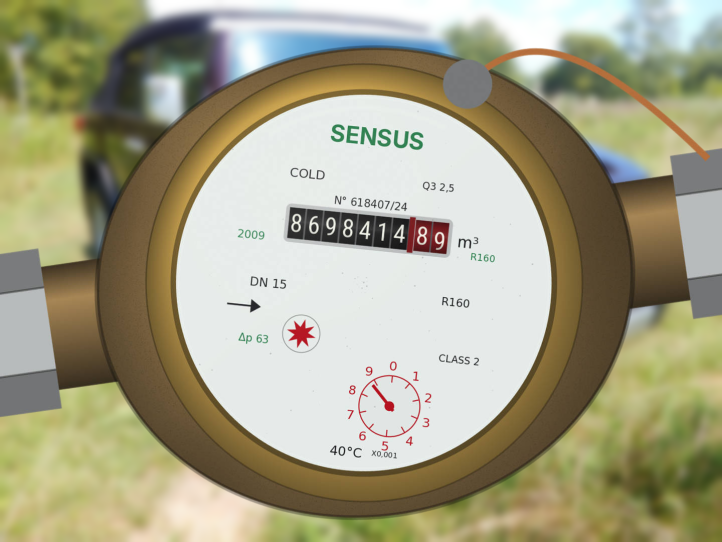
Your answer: 8698414.888 m³
